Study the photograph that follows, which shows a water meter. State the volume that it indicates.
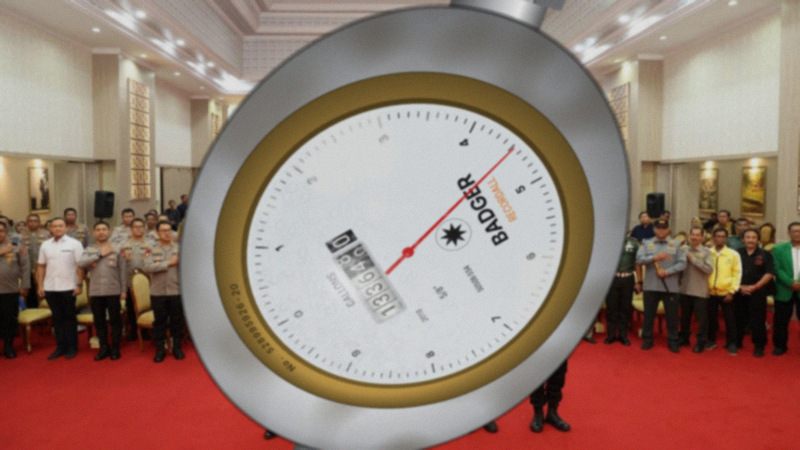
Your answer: 1336484.5 gal
